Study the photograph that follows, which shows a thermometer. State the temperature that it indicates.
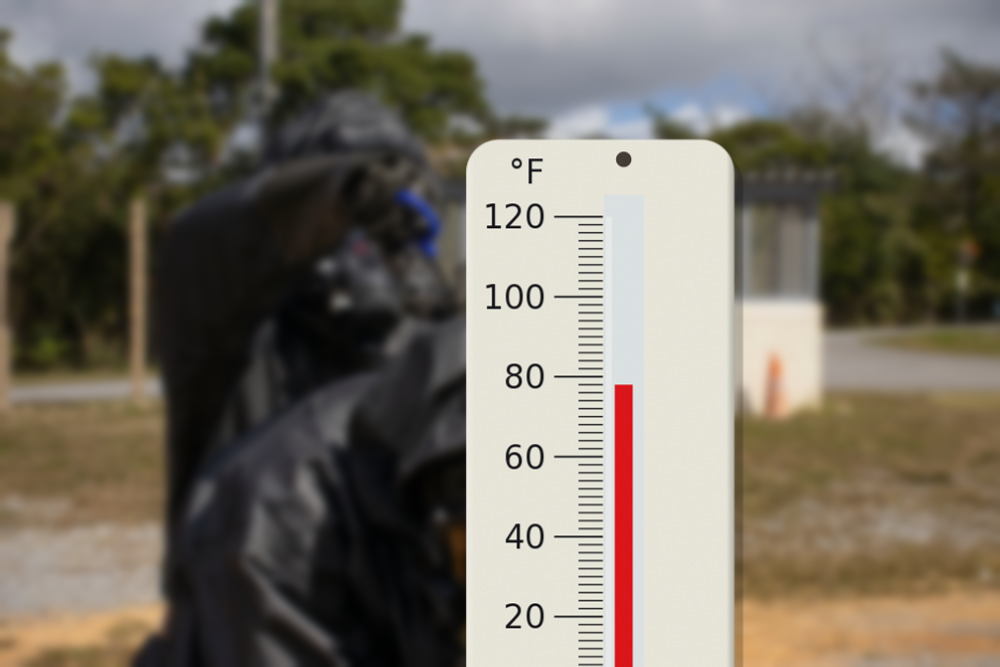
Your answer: 78 °F
